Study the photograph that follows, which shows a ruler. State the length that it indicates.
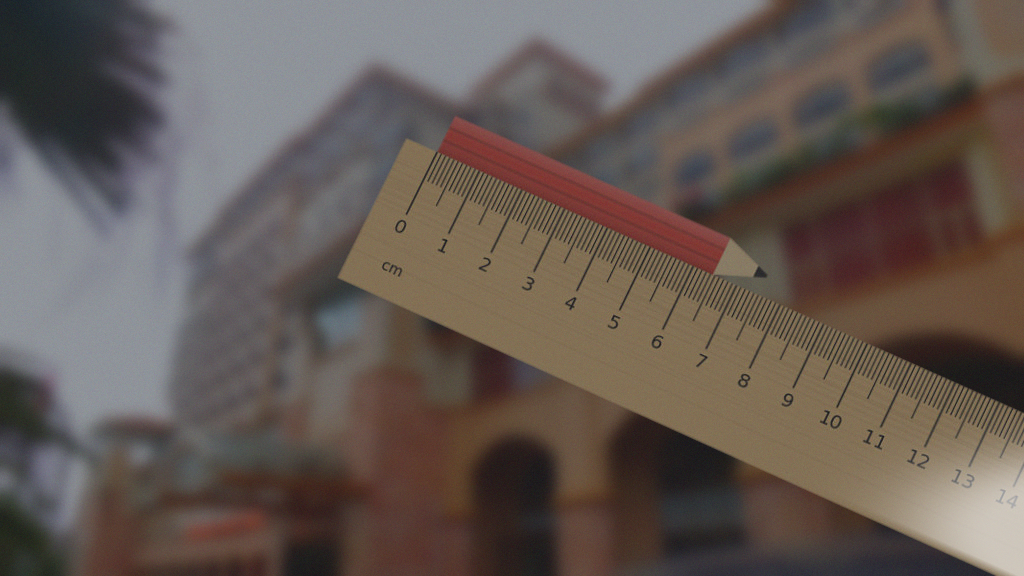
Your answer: 7.5 cm
